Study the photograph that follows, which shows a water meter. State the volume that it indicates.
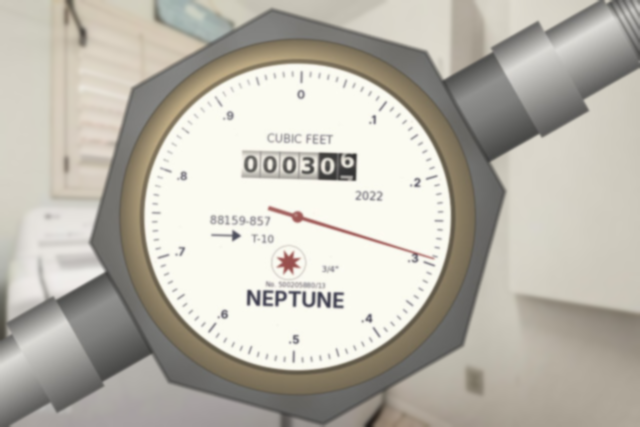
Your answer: 306.29 ft³
